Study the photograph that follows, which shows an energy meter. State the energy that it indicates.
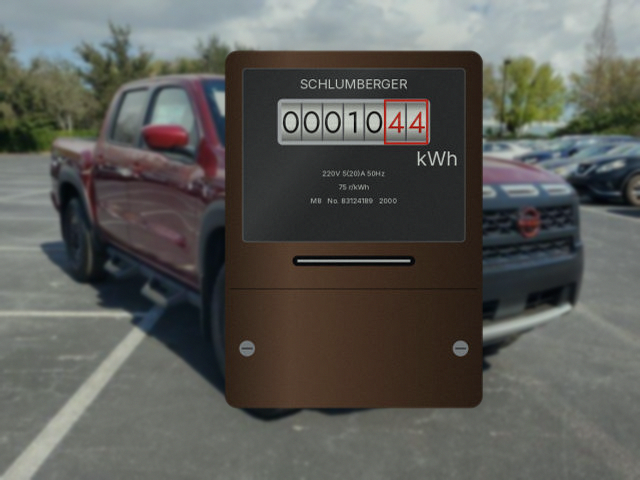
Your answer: 10.44 kWh
